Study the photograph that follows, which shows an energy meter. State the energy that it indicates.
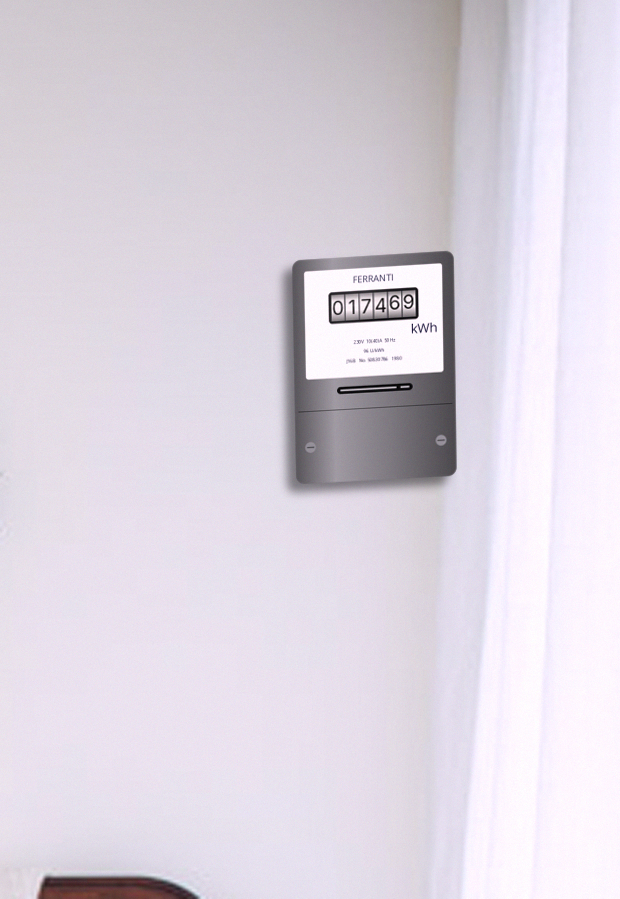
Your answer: 17469 kWh
